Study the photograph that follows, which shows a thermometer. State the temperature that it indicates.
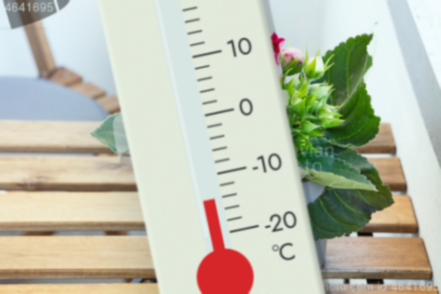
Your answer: -14 °C
